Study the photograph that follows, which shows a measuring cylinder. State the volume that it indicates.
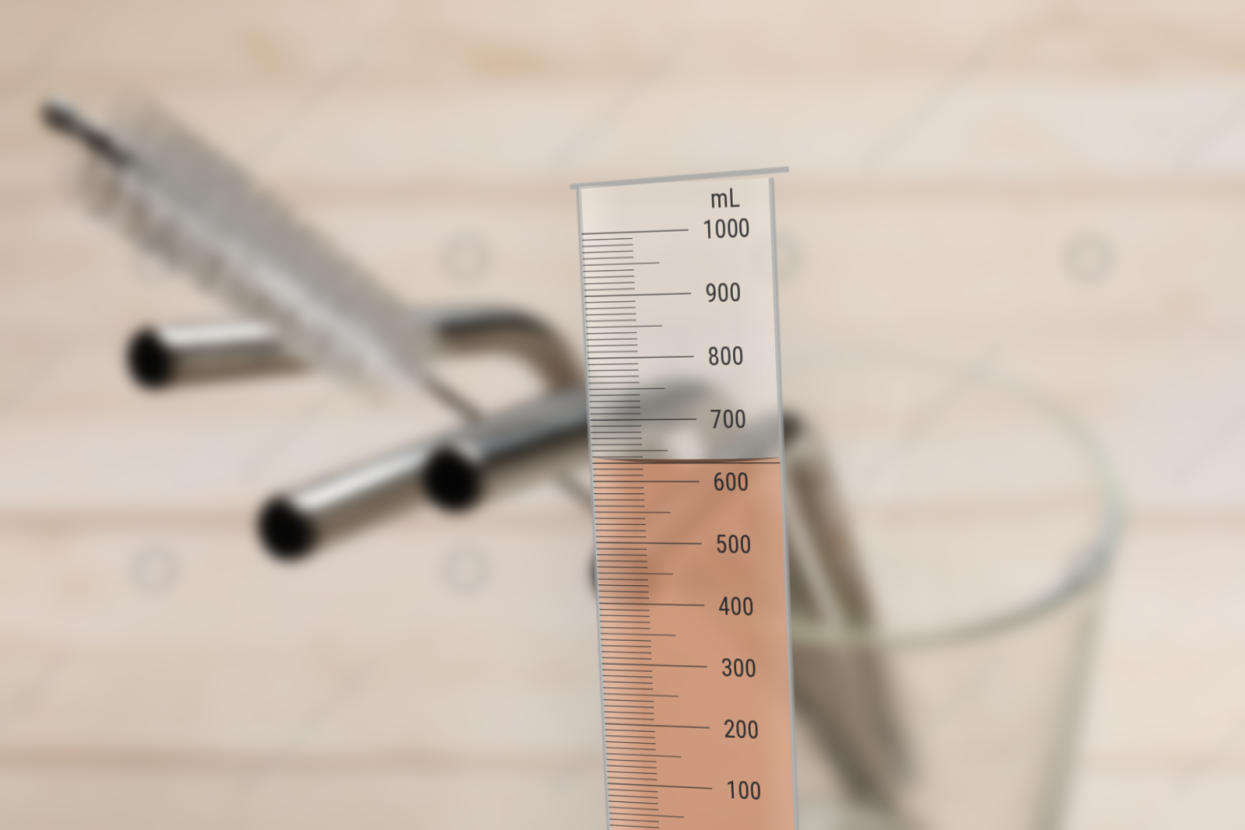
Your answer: 630 mL
